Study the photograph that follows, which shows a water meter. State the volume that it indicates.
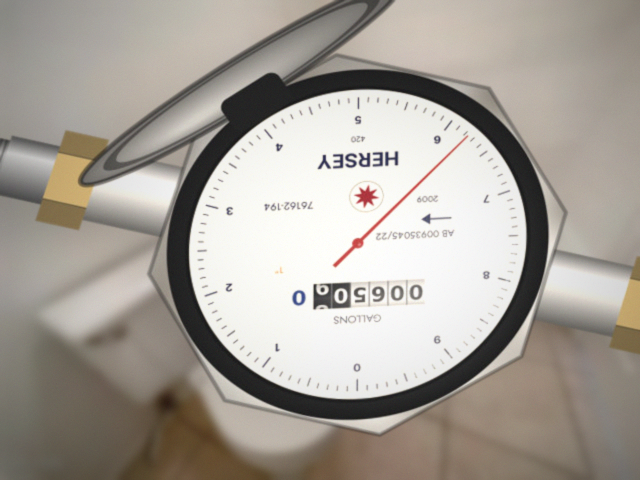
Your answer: 65086.2 gal
